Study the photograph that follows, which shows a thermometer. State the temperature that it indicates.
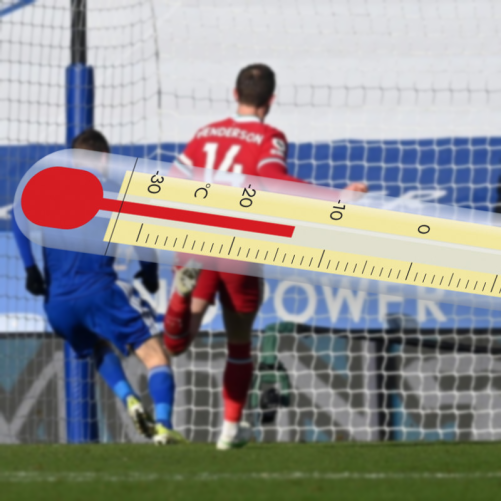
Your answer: -14 °C
